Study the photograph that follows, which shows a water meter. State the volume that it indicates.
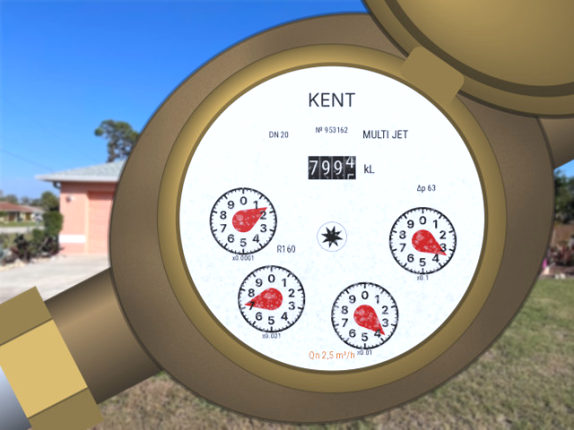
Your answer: 7994.3371 kL
